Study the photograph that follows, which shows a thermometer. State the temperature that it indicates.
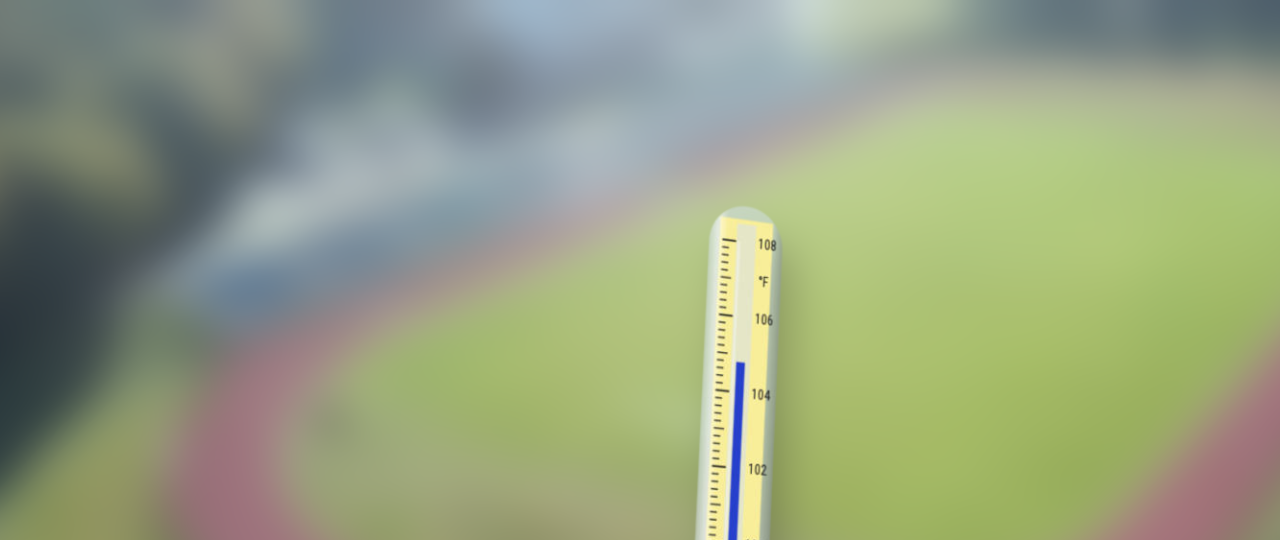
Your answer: 104.8 °F
